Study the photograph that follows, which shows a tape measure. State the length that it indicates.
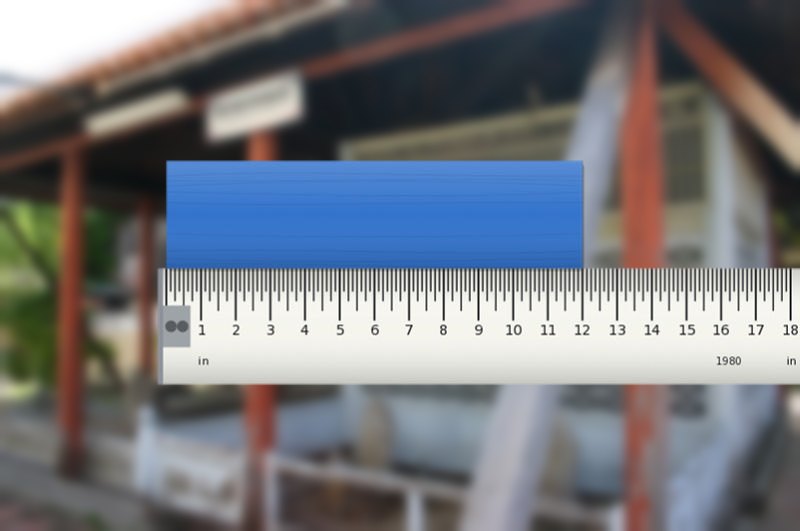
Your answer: 12 in
